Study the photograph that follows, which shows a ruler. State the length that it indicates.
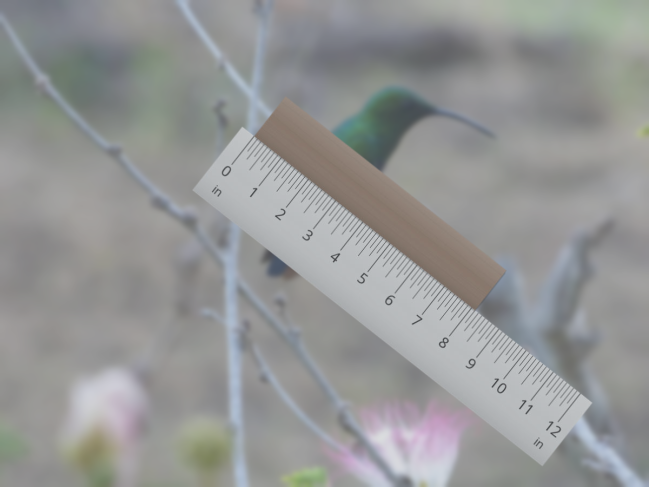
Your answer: 8.125 in
